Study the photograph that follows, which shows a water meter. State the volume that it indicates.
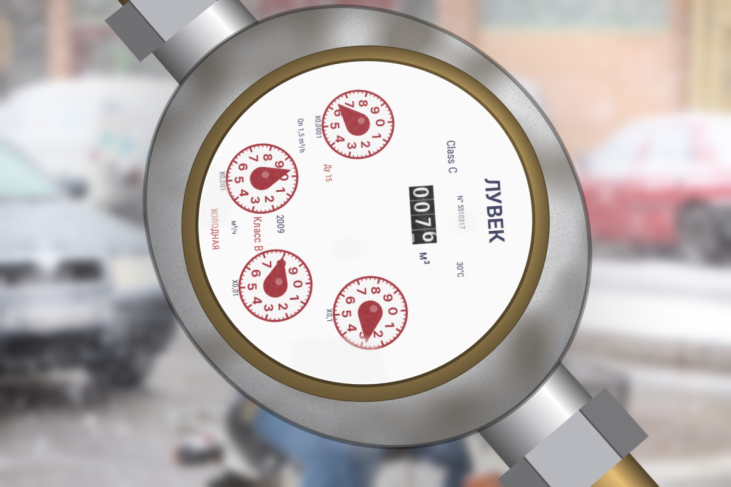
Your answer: 76.2796 m³
